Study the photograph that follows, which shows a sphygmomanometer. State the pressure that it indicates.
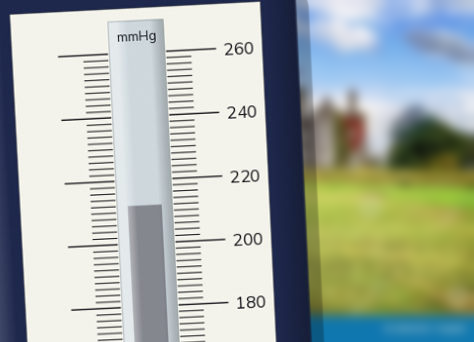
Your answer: 212 mmHg
